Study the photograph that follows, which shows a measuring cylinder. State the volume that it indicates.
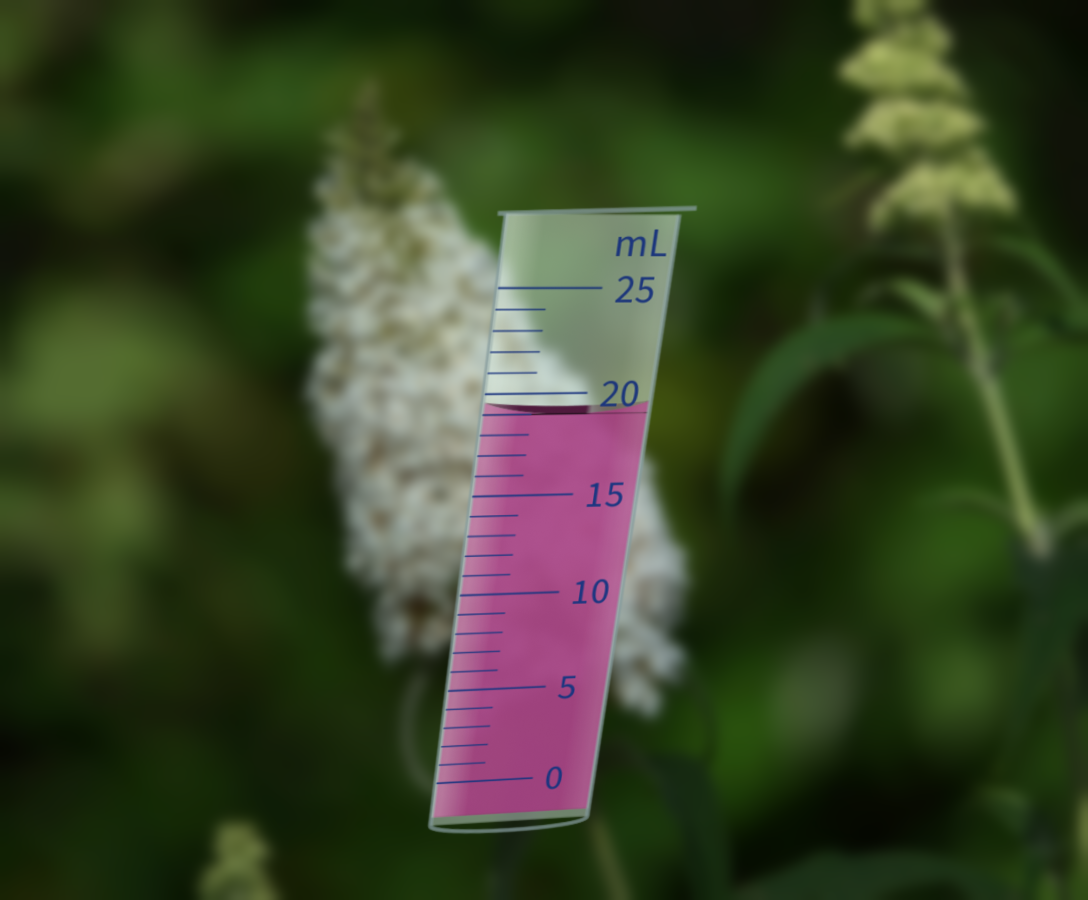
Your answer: 19 mL
